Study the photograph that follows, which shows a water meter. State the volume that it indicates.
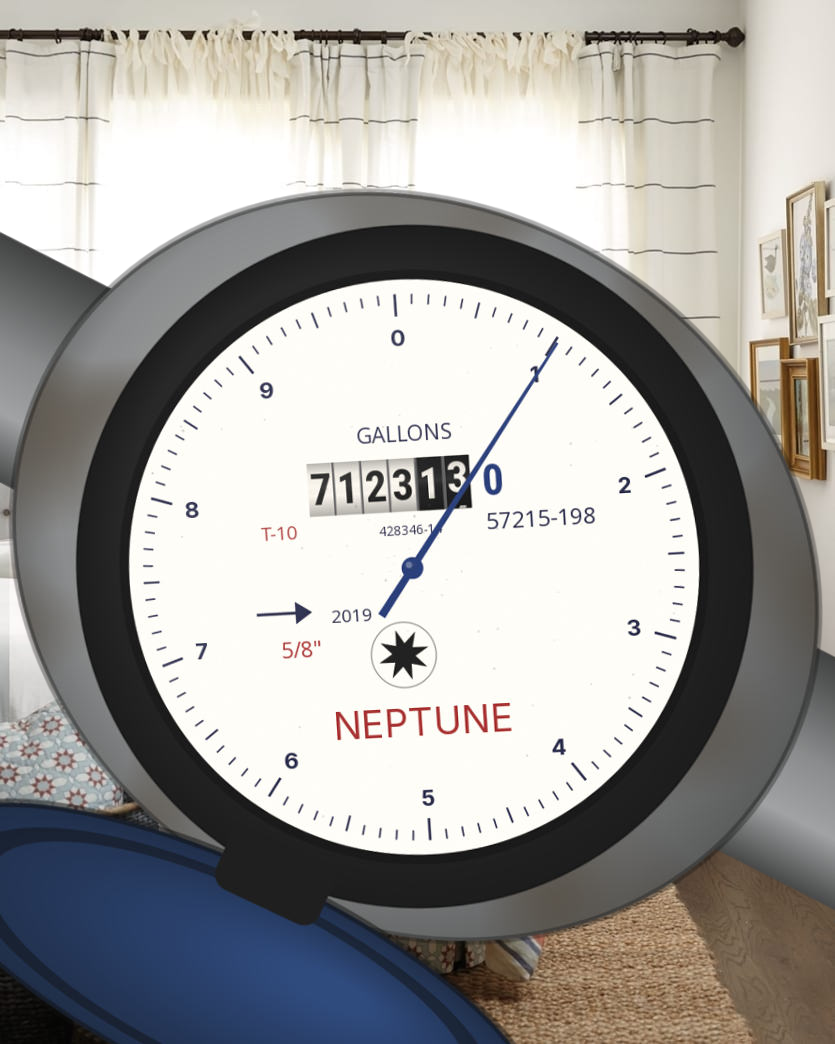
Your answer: 7123131.0 gal
